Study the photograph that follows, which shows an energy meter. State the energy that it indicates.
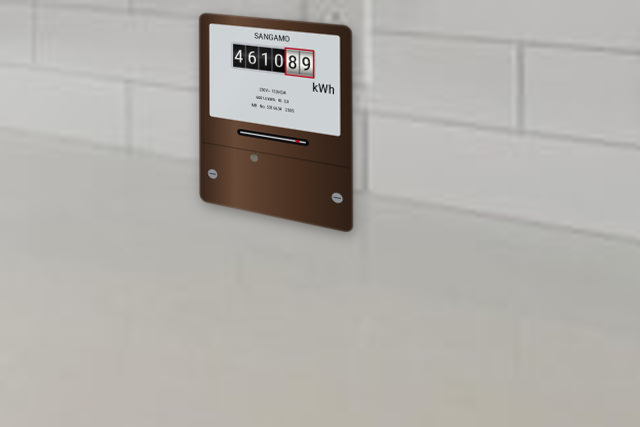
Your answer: 4610.89 kWh
